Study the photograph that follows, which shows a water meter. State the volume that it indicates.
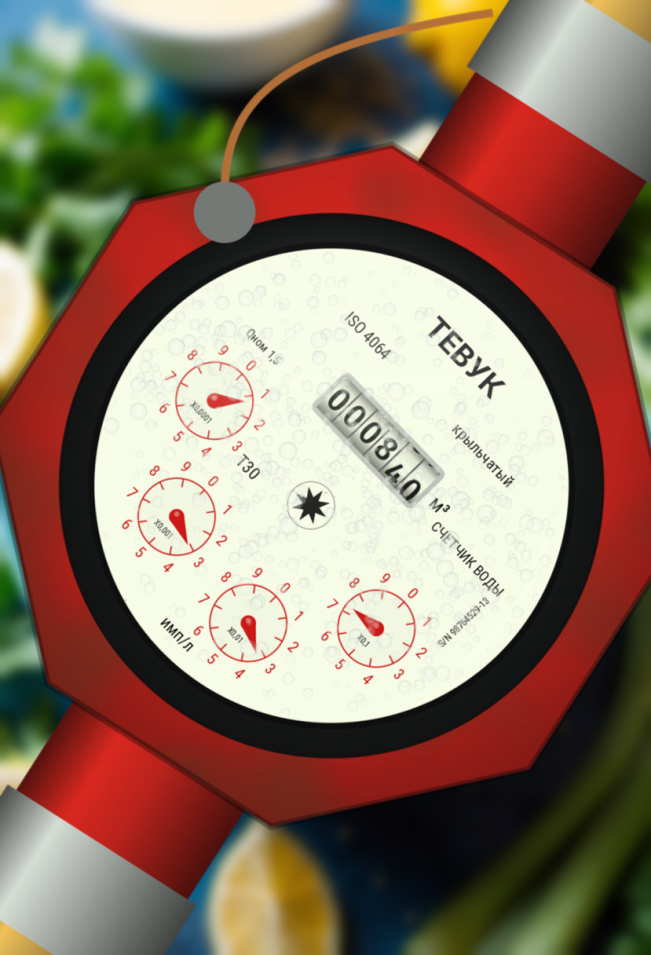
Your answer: 839.7331 m³
